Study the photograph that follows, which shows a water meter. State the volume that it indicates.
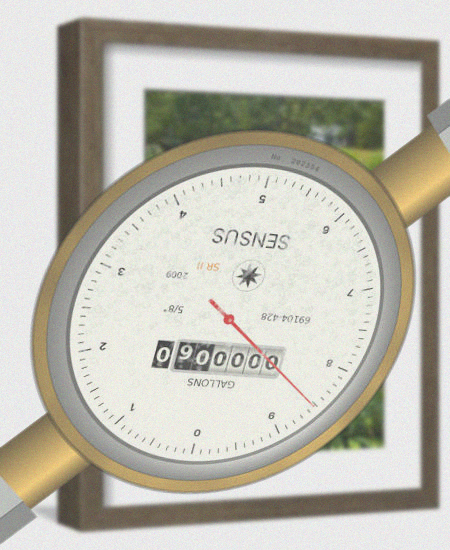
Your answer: 58.5 gal
